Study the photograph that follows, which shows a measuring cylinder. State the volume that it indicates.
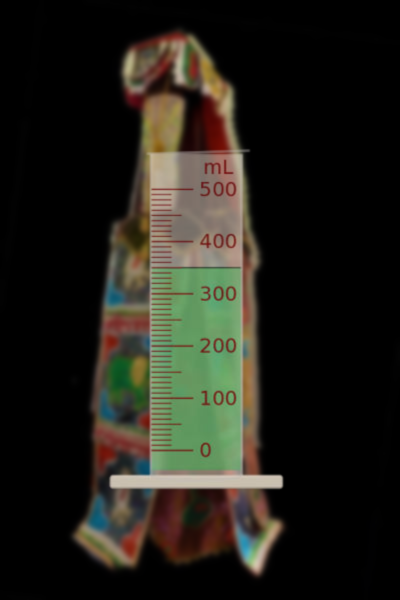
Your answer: 350 mL
